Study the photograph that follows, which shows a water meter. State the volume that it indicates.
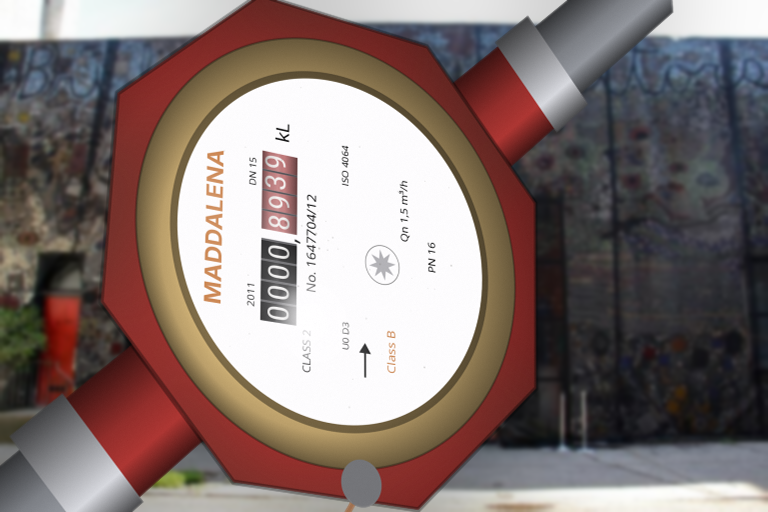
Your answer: 0.8939 kL
